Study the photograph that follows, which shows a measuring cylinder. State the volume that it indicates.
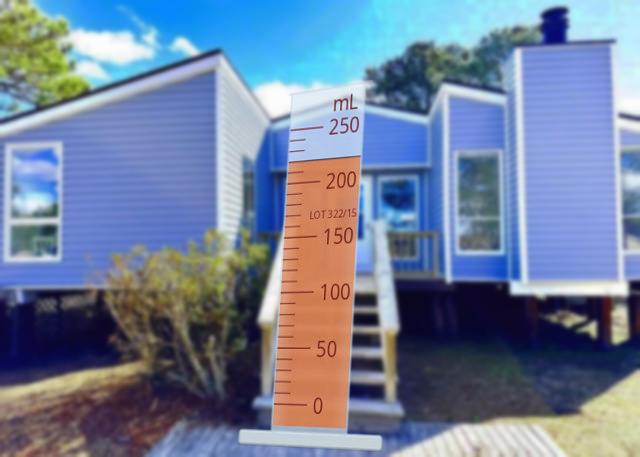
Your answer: 220 mL
